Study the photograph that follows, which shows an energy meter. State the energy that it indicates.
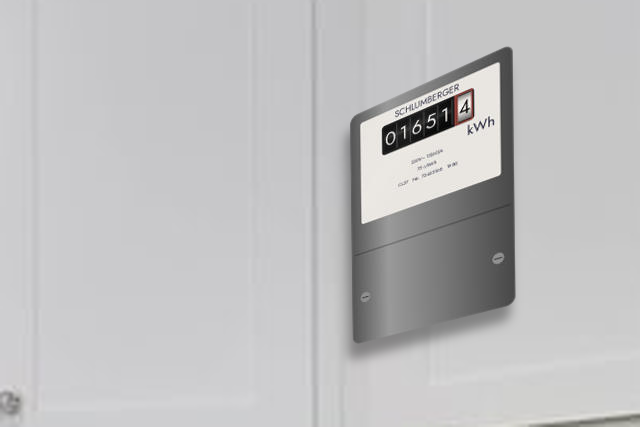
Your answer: 1651.4 kWh
